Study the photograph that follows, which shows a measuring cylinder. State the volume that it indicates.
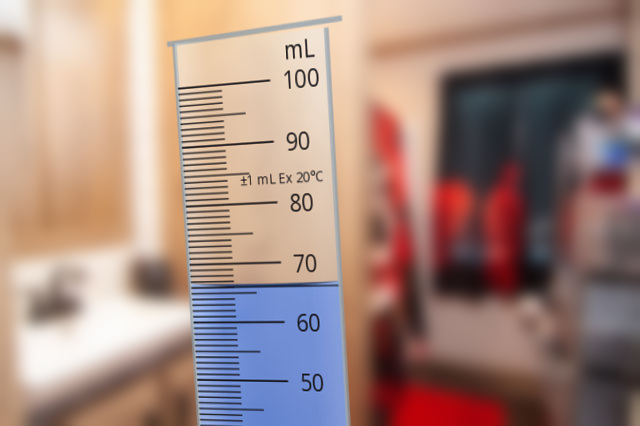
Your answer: 66 mL
